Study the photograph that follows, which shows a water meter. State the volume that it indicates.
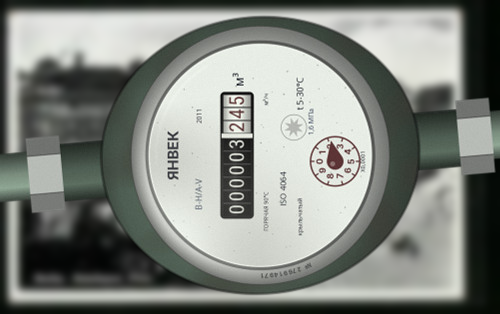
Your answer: 3.2452 m³
